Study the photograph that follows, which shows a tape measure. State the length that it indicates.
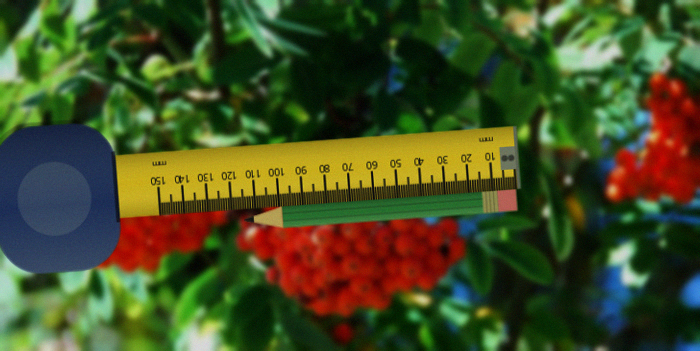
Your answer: 115 mm
